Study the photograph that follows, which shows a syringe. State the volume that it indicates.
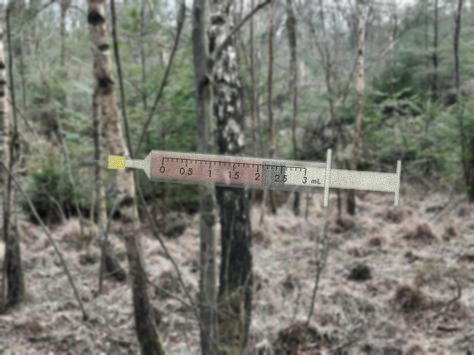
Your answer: 2.1 mL
